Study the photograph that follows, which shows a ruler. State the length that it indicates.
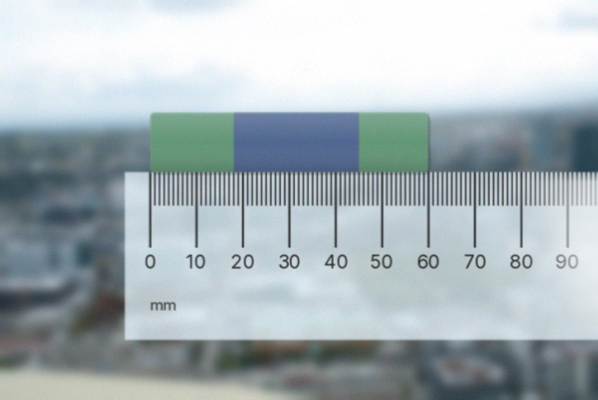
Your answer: 60 mm
